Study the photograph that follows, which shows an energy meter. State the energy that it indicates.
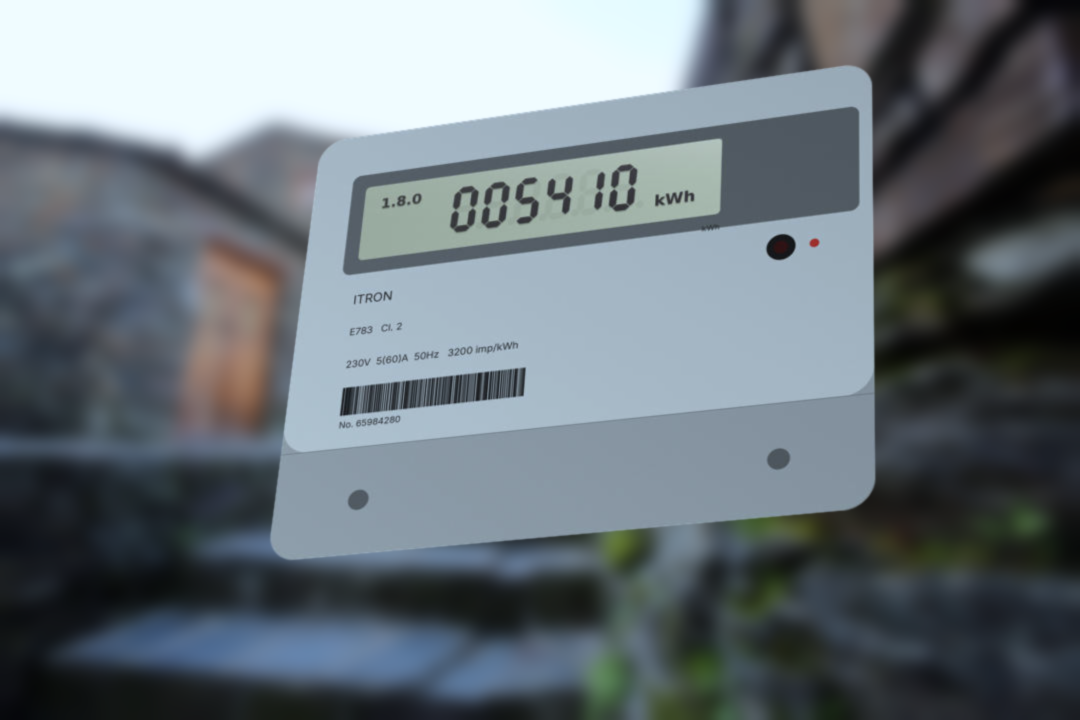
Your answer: 5410 kWh
